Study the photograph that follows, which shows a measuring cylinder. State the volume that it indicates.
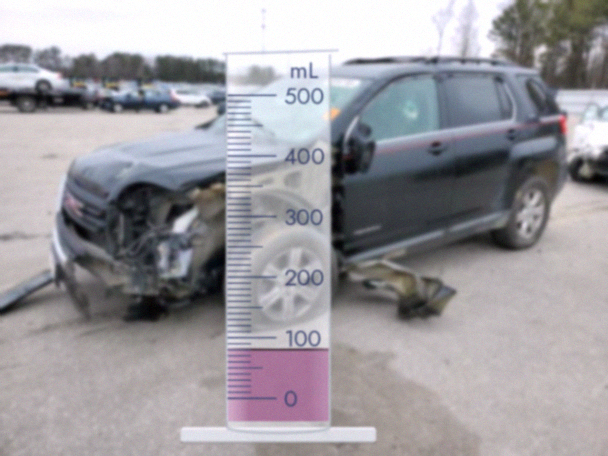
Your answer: 80 mL
